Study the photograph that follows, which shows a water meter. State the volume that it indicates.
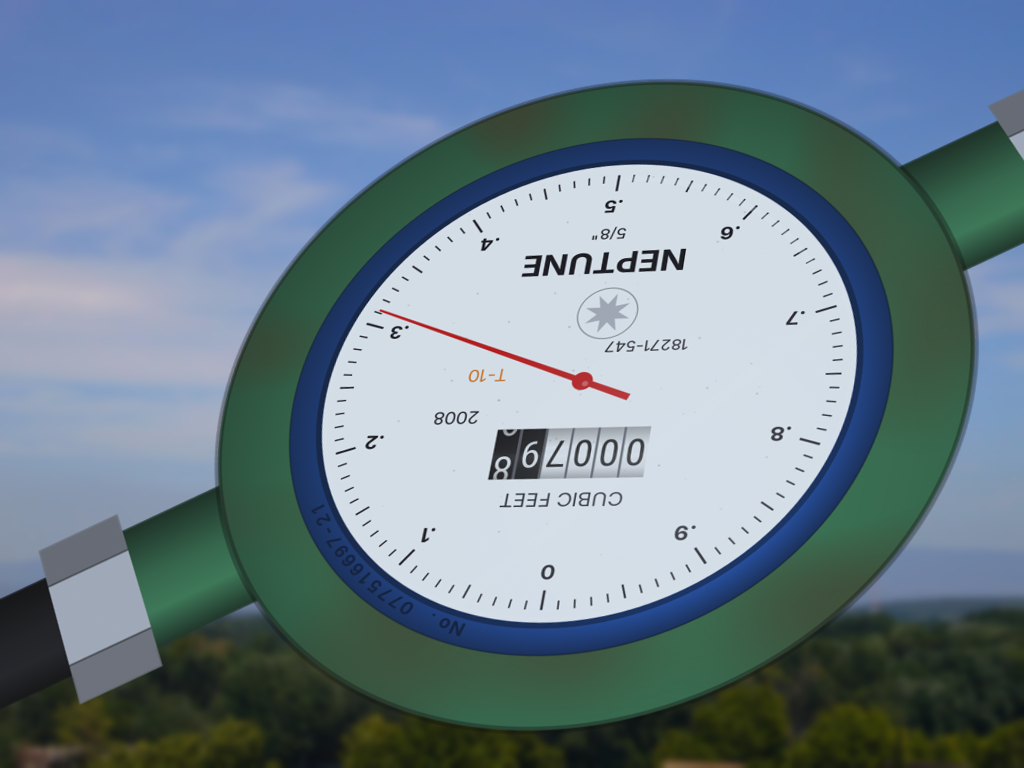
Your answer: 798.31 ft³
